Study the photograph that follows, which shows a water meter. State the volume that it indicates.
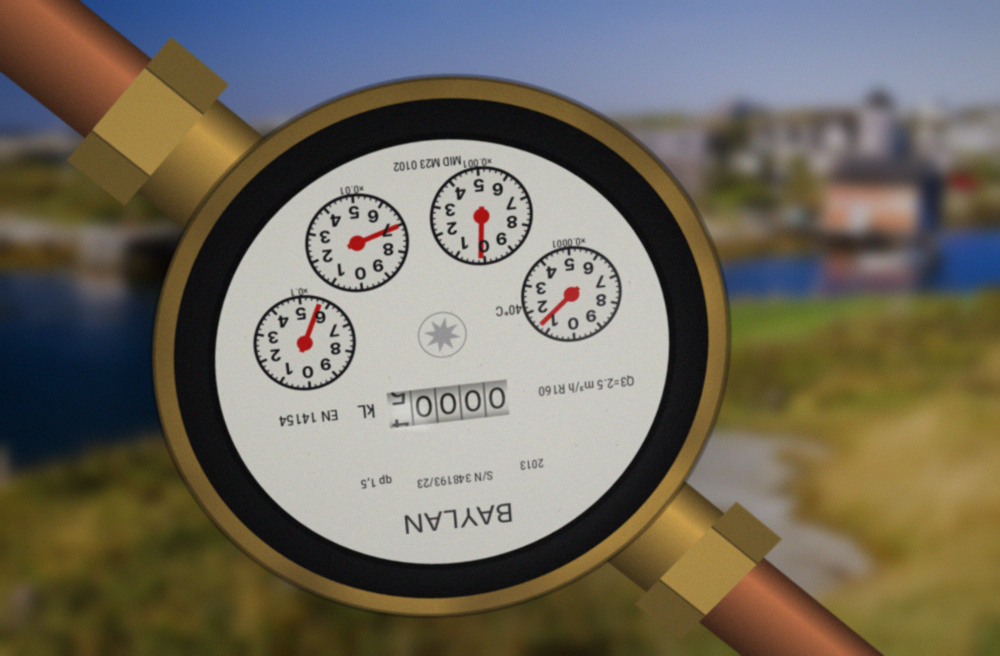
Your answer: 4.5701 kL
